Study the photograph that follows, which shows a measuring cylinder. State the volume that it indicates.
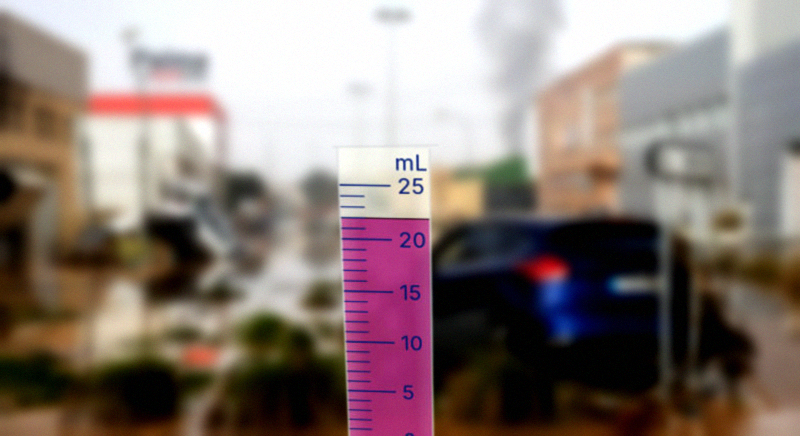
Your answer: 22 mL
